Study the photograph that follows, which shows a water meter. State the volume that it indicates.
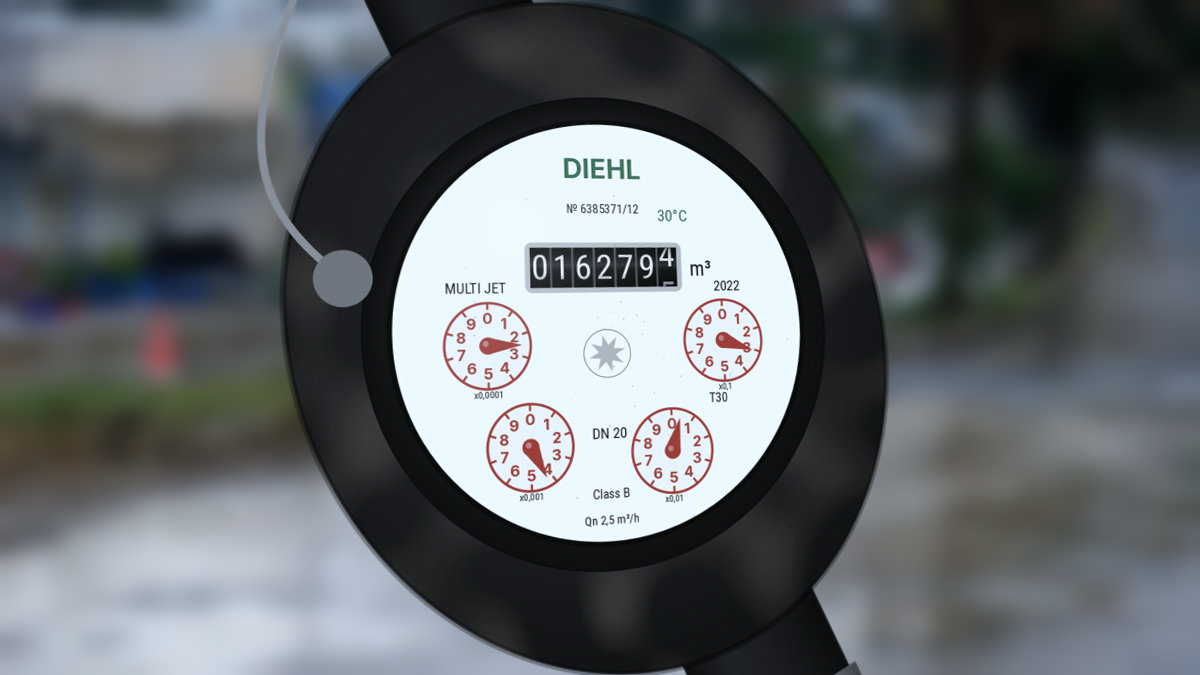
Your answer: 162794.3042 m³
